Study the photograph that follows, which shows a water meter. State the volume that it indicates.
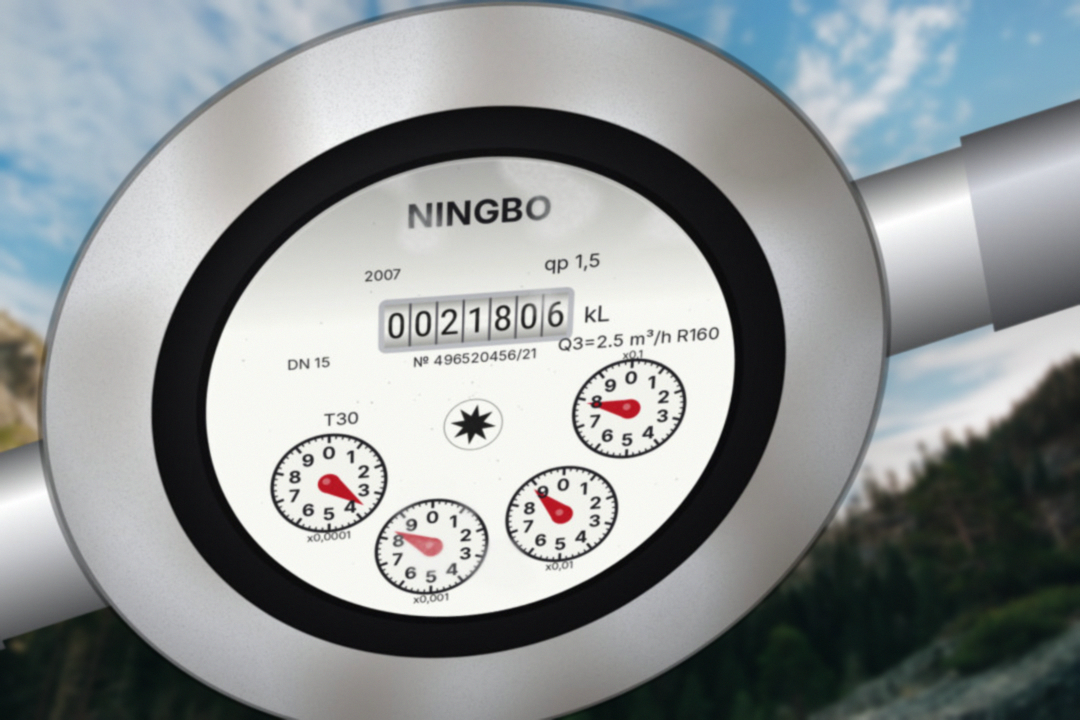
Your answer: 21806.7883 kL
